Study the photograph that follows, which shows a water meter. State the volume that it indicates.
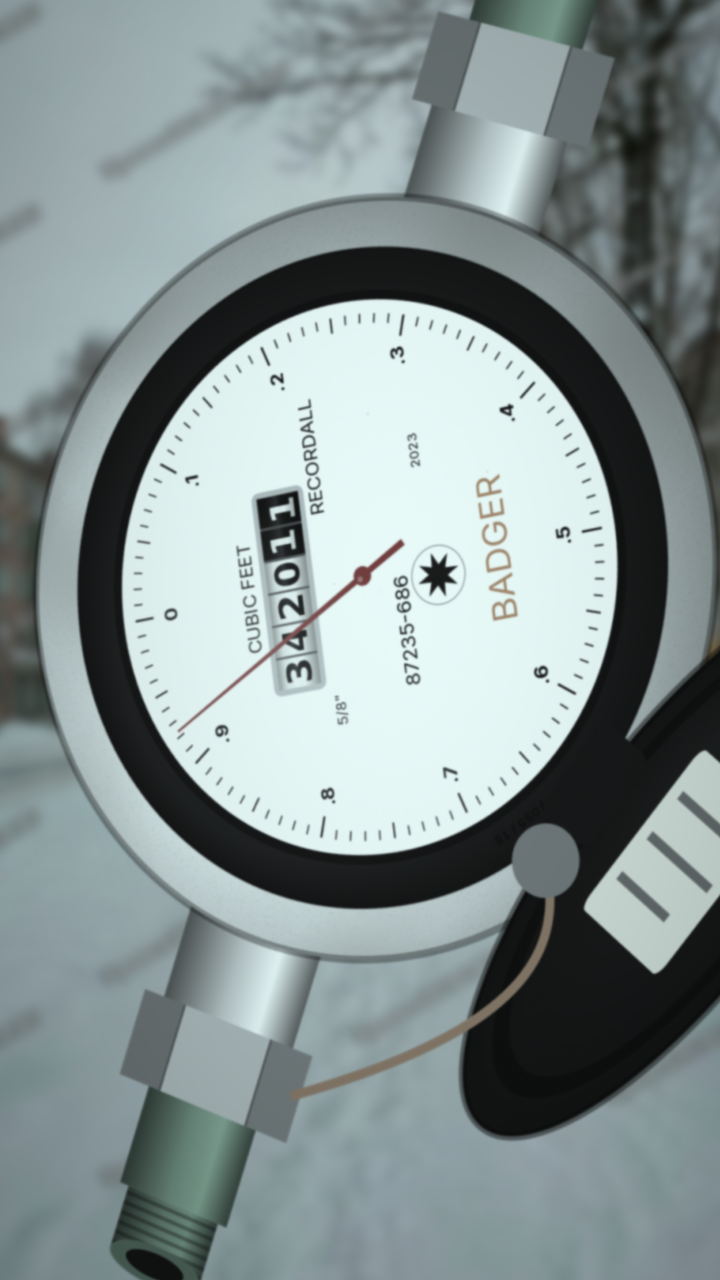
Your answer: 342010.92 ft³
